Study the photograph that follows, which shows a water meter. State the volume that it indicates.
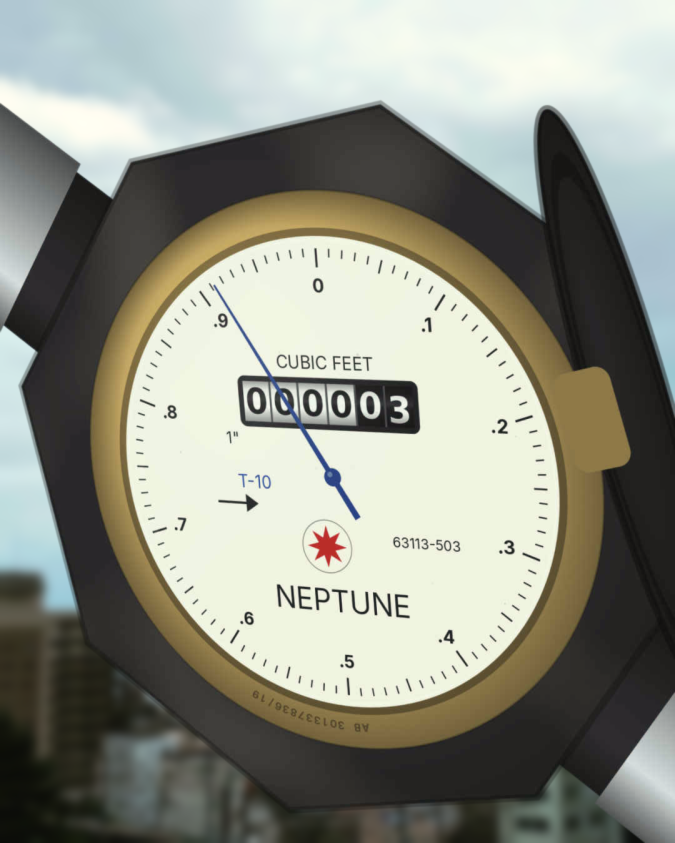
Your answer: 2.91 ft³
